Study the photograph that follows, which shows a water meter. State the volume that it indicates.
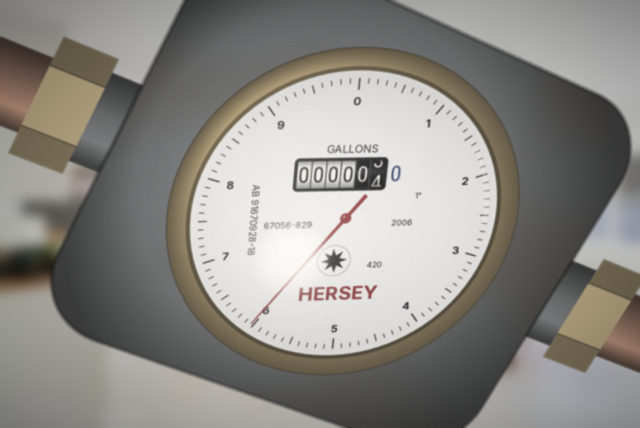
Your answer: 36.0 gal
